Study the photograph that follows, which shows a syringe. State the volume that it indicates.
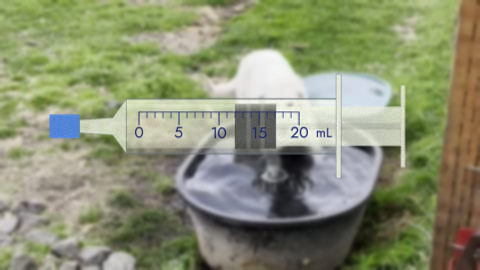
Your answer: 12 mL
